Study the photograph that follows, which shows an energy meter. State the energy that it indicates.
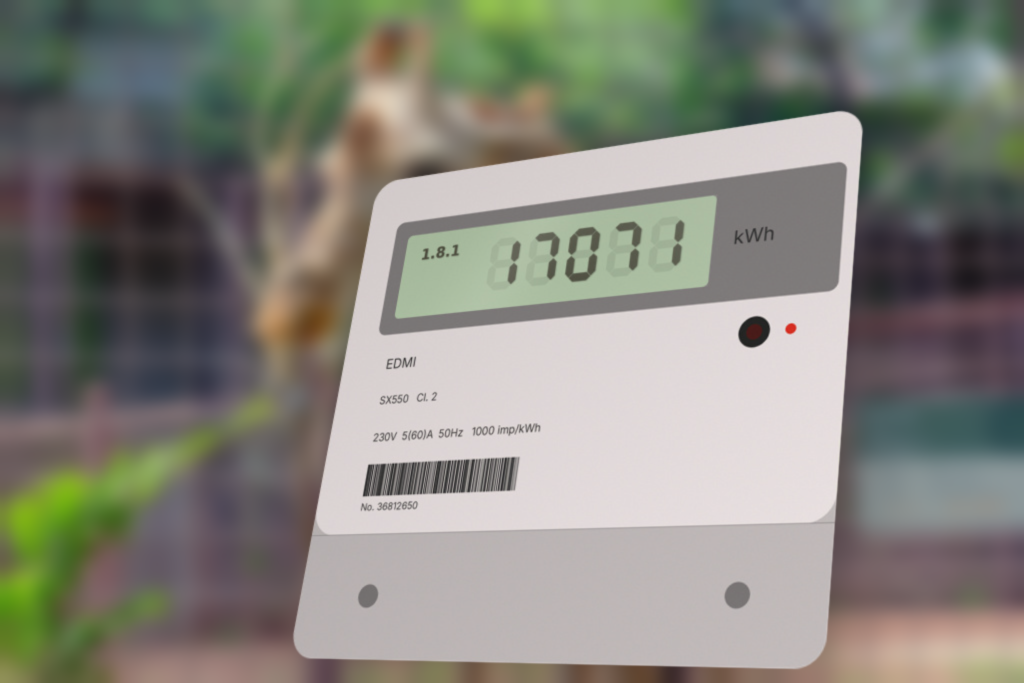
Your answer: 17071 kWh
